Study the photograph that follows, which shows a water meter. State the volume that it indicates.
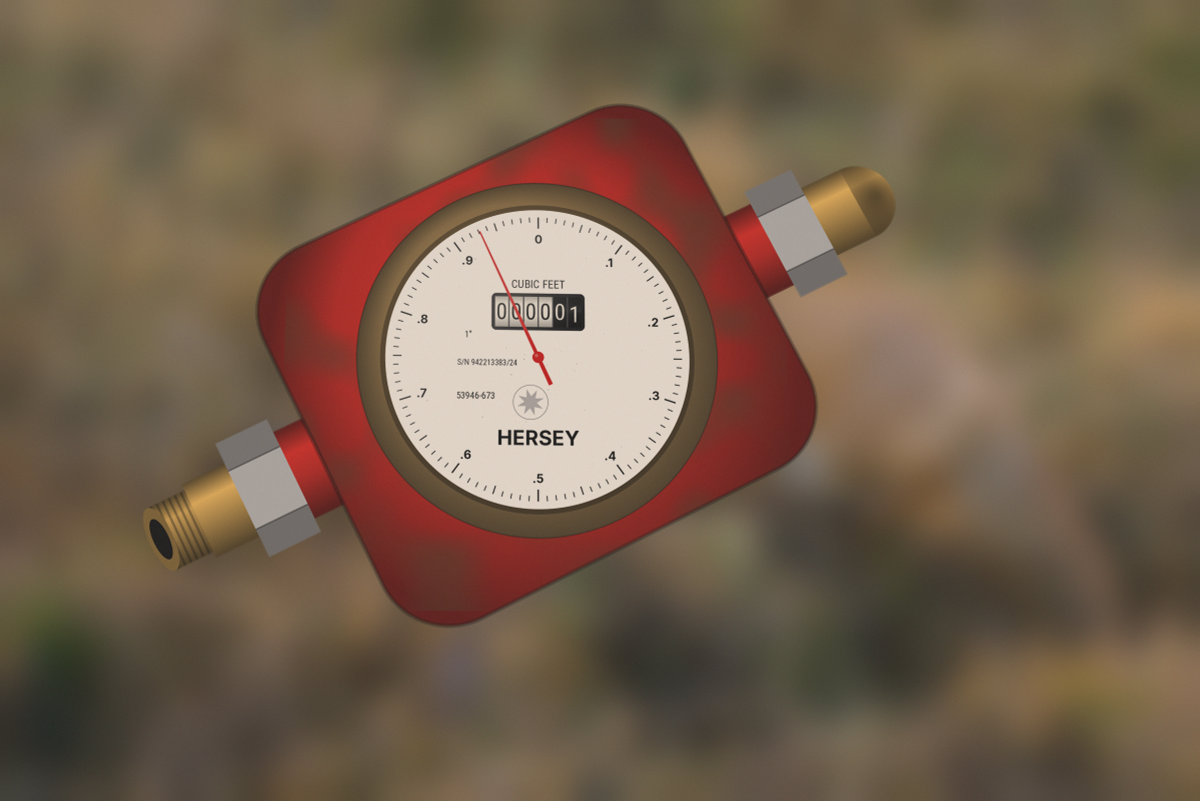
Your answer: 0.93 ft³
